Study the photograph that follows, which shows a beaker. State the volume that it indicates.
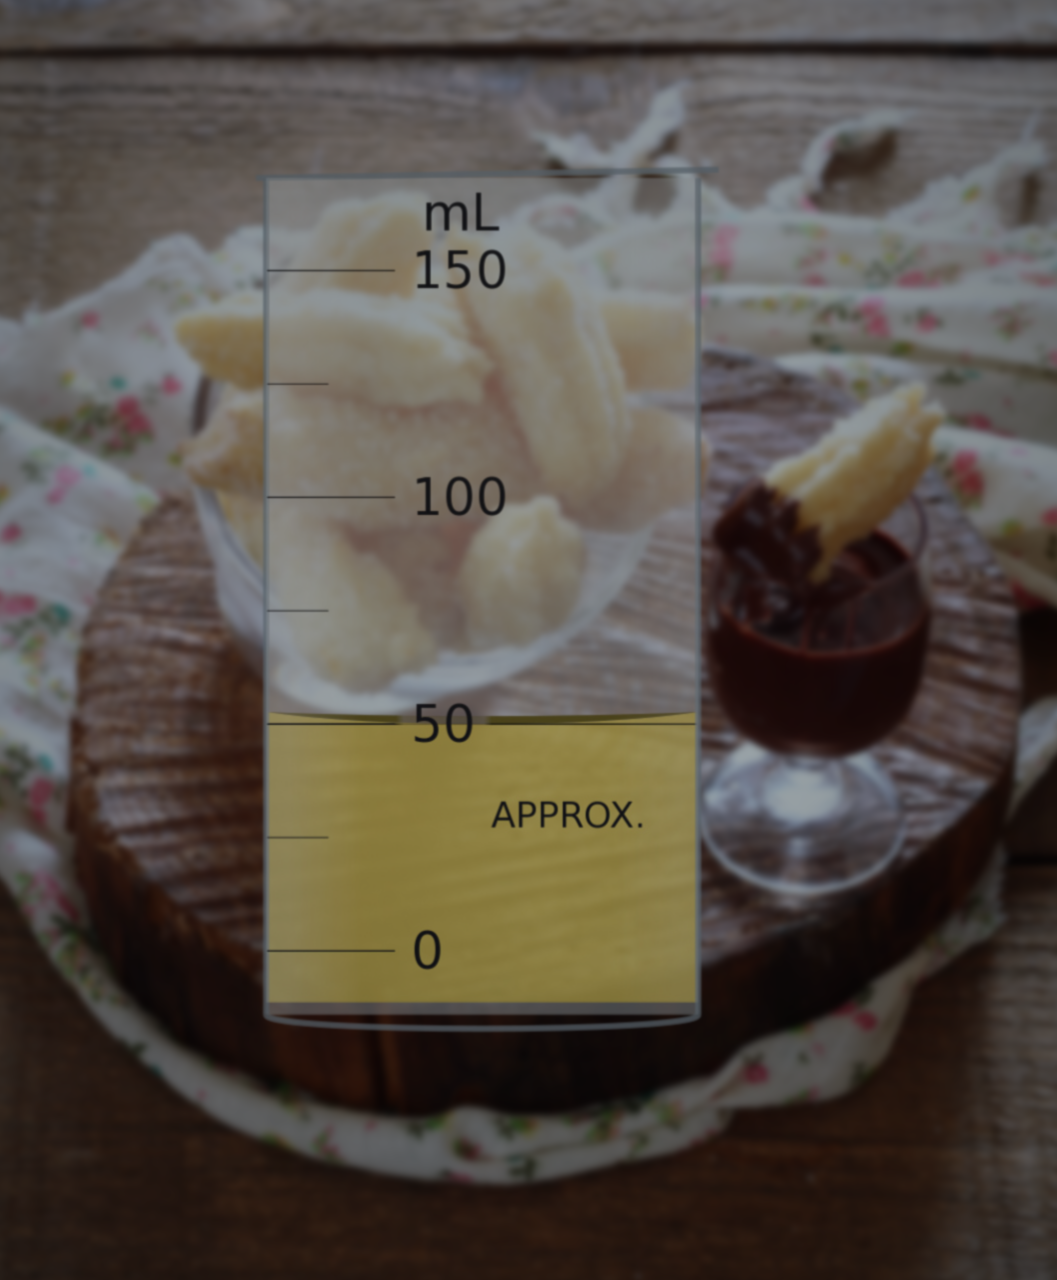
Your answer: 50 mL
